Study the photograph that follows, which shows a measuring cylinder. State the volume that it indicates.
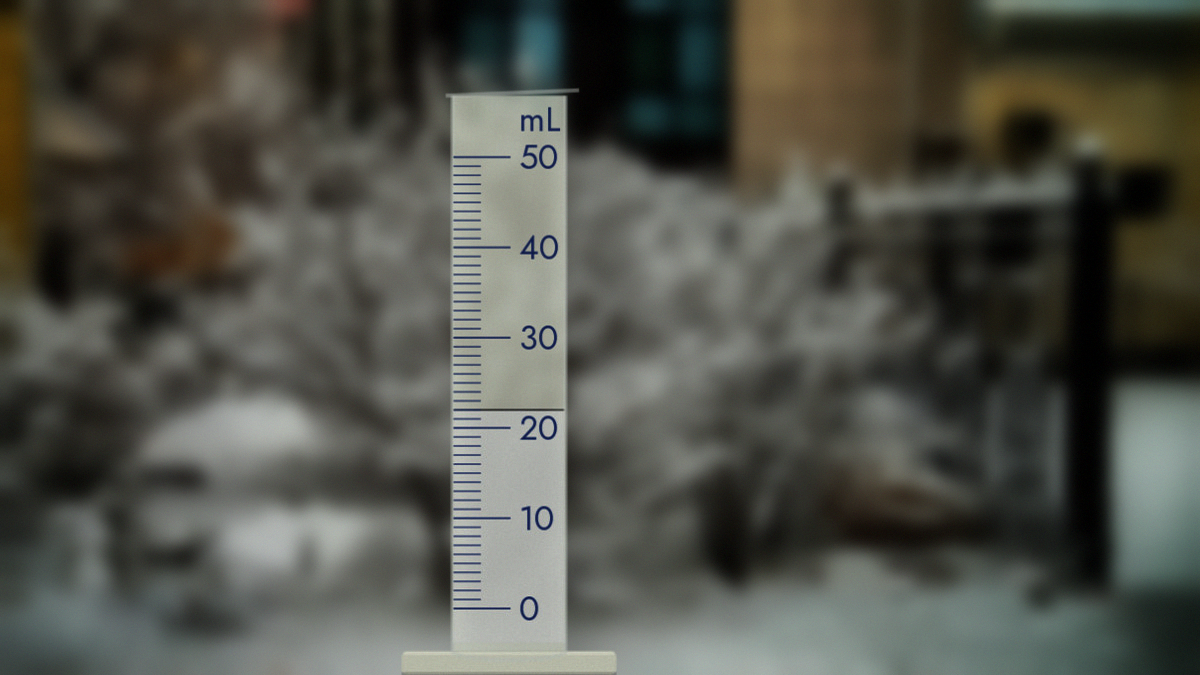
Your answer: 22 mL
